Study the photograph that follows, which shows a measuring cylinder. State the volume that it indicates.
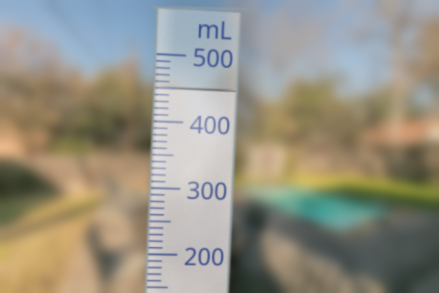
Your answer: 450 mL
